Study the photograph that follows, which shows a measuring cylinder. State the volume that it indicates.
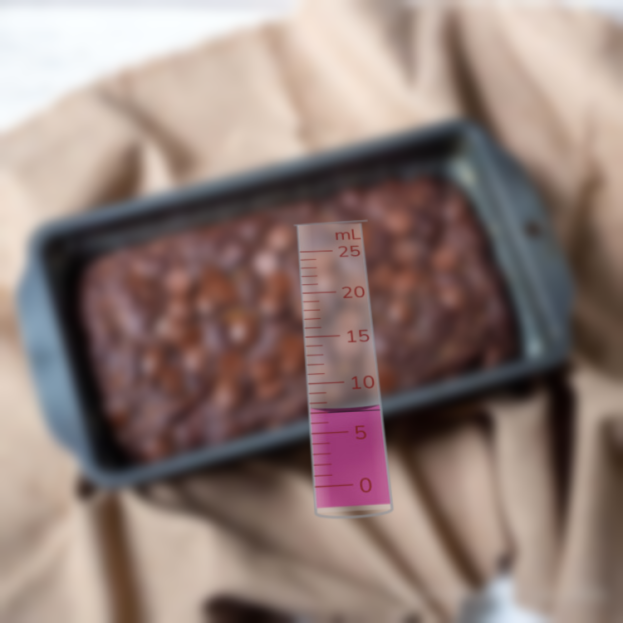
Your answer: 7 mL
